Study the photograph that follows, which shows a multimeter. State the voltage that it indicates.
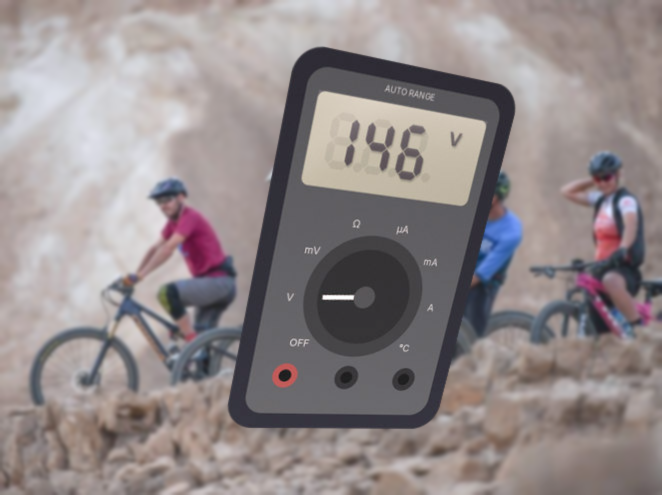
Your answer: 146 V
